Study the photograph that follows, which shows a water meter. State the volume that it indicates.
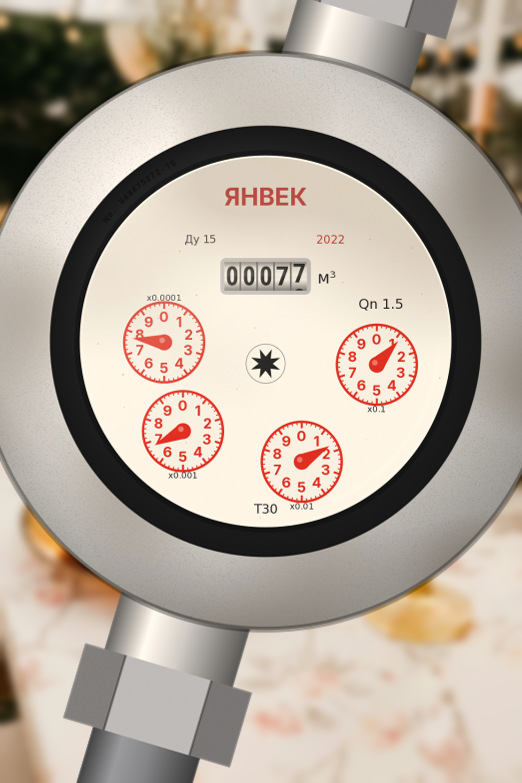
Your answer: 77.1167 m³
